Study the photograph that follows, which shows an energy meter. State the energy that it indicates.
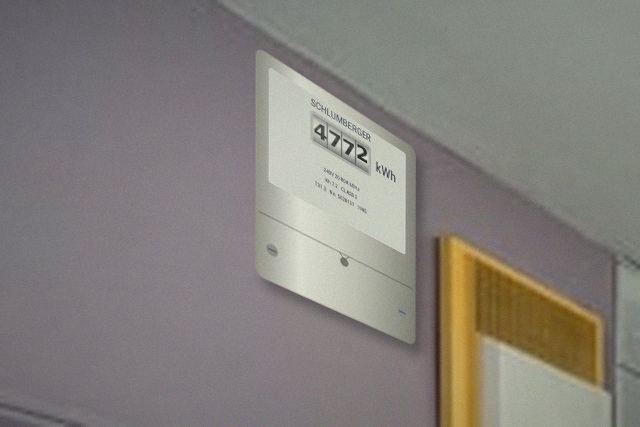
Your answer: 4772 kWh
